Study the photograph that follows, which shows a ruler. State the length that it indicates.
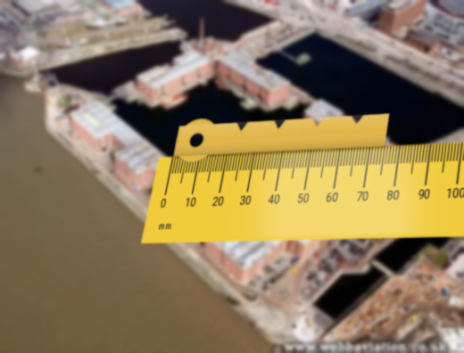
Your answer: 75 mm
